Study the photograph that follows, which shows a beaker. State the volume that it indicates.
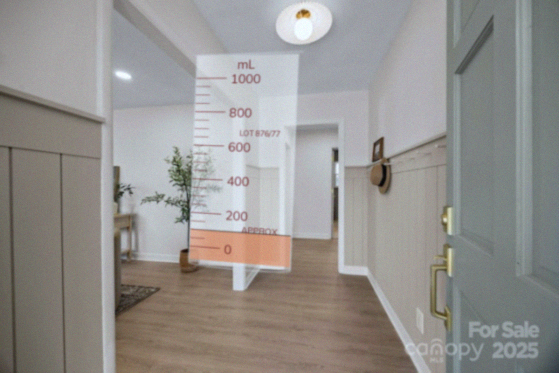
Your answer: 100 mL
